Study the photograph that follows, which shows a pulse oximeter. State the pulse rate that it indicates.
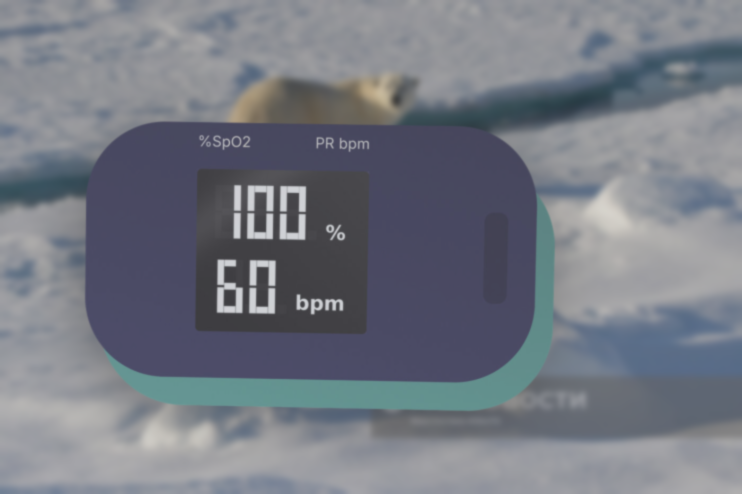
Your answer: 60 bpm
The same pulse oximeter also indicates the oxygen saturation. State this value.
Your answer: 100 %
